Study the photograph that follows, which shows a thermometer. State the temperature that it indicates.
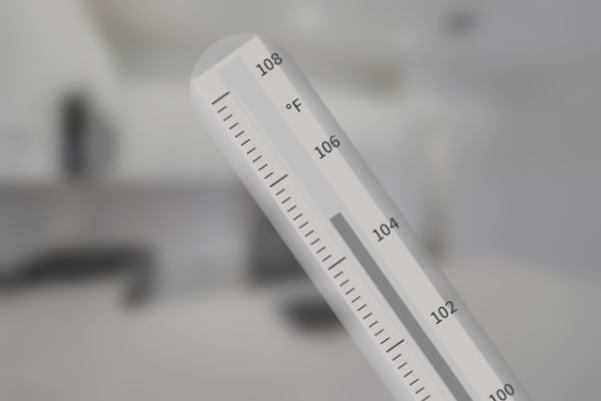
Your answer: 104.8 °F
